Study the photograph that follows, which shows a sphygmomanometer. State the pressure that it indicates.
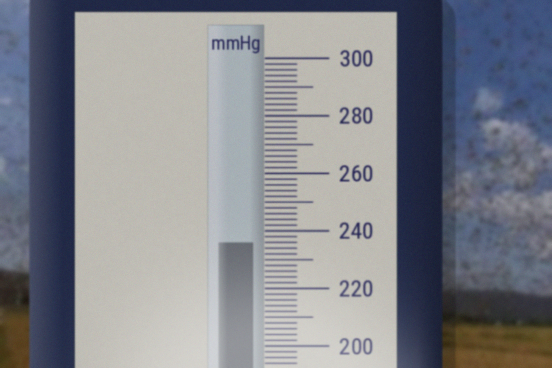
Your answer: 236 mmHg
